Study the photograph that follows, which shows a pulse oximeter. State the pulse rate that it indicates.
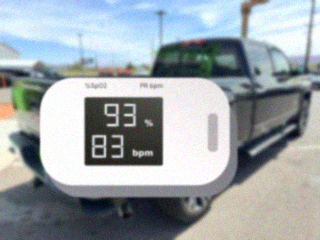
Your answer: 83 bpm
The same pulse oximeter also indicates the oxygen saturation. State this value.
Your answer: 93 %
